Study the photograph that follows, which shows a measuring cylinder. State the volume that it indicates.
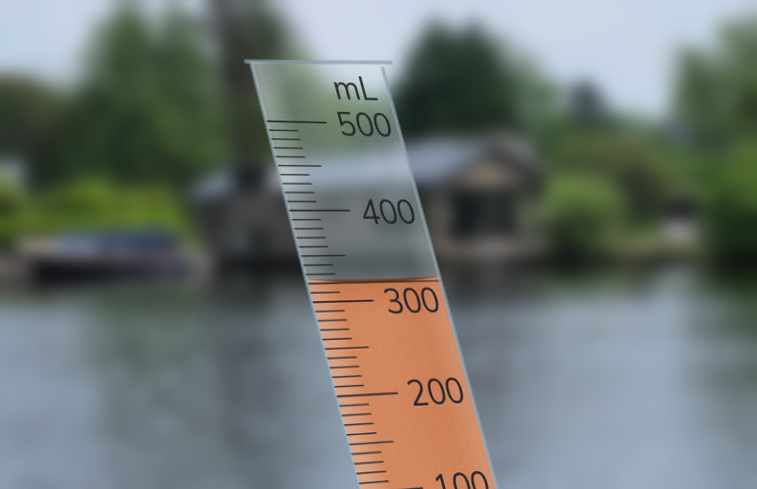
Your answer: 320 mL
